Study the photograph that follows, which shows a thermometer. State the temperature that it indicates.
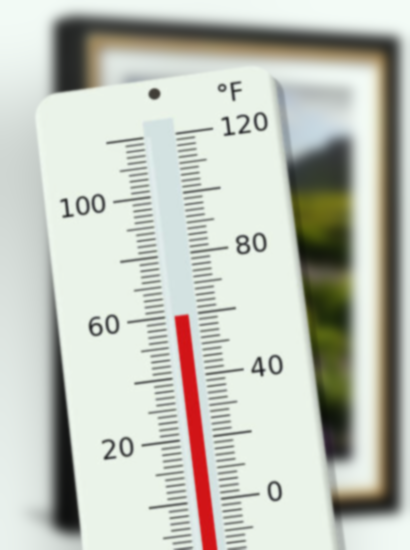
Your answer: 60 °F
